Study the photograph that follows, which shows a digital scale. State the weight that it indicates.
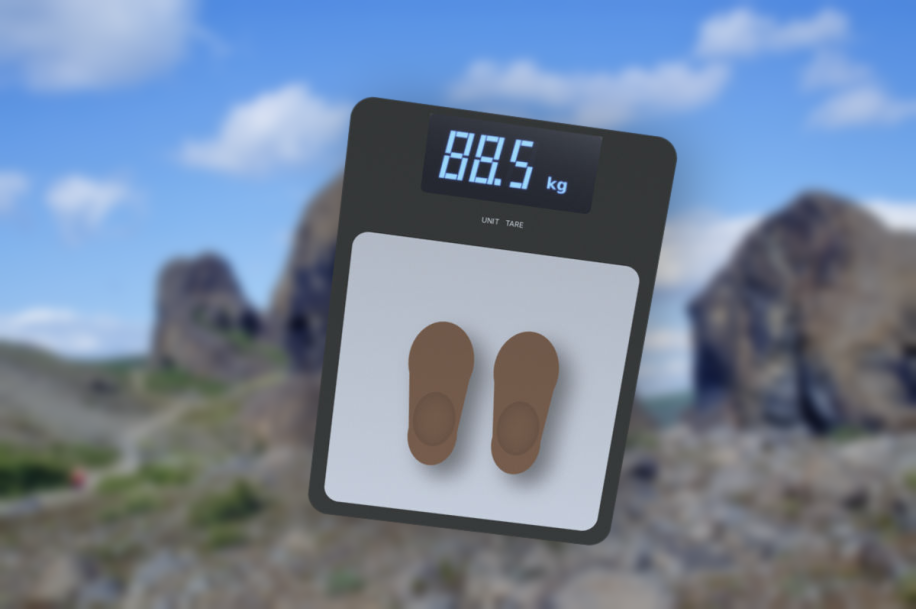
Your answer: 88.5 kg
